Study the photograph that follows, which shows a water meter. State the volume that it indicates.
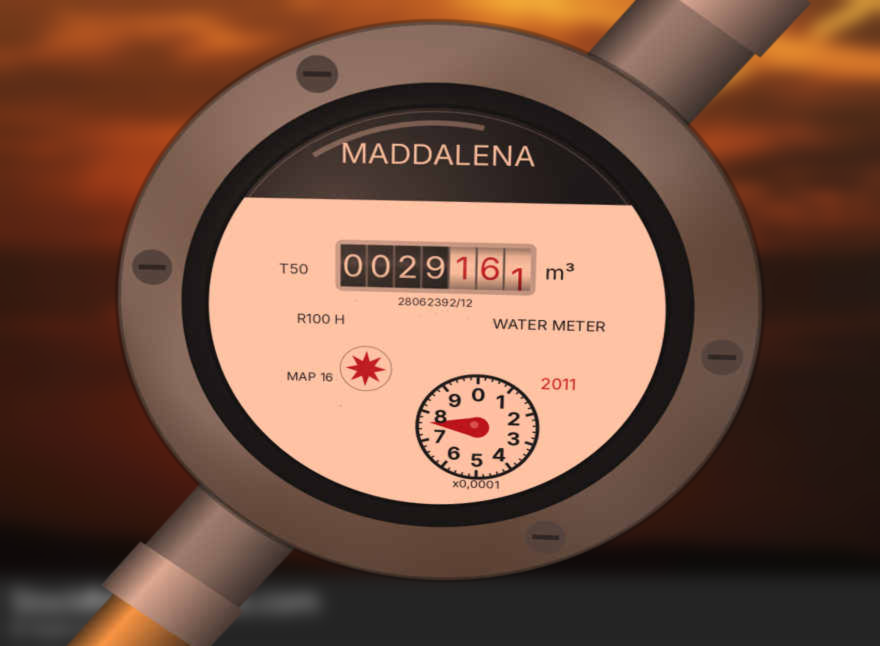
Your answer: 29.1607 m³
